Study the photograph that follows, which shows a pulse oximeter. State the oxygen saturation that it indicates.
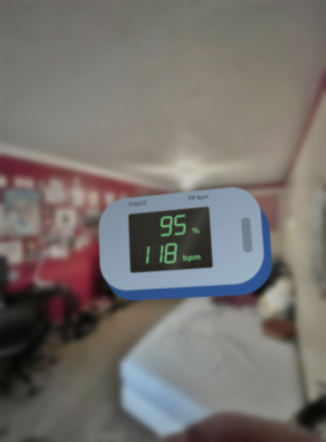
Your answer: 95 %
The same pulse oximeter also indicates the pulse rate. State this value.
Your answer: 118 bpm
